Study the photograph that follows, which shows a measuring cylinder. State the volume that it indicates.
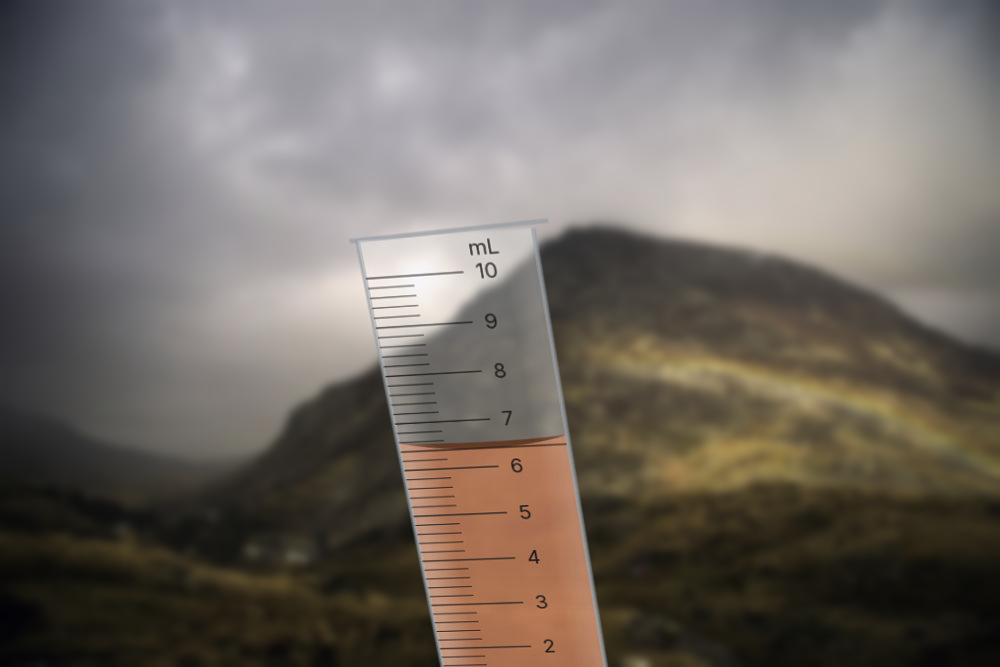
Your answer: 6.4 mL
